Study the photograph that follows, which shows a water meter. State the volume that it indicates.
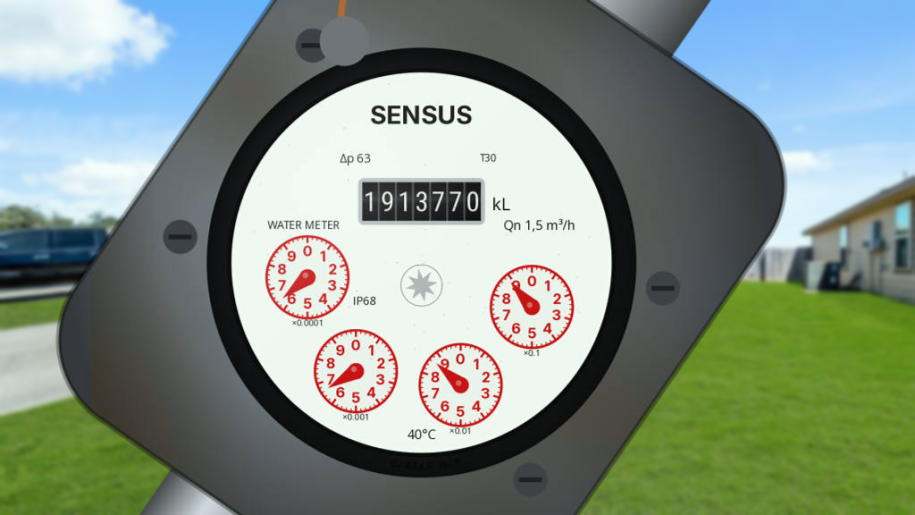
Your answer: 1913770.8866 kL
